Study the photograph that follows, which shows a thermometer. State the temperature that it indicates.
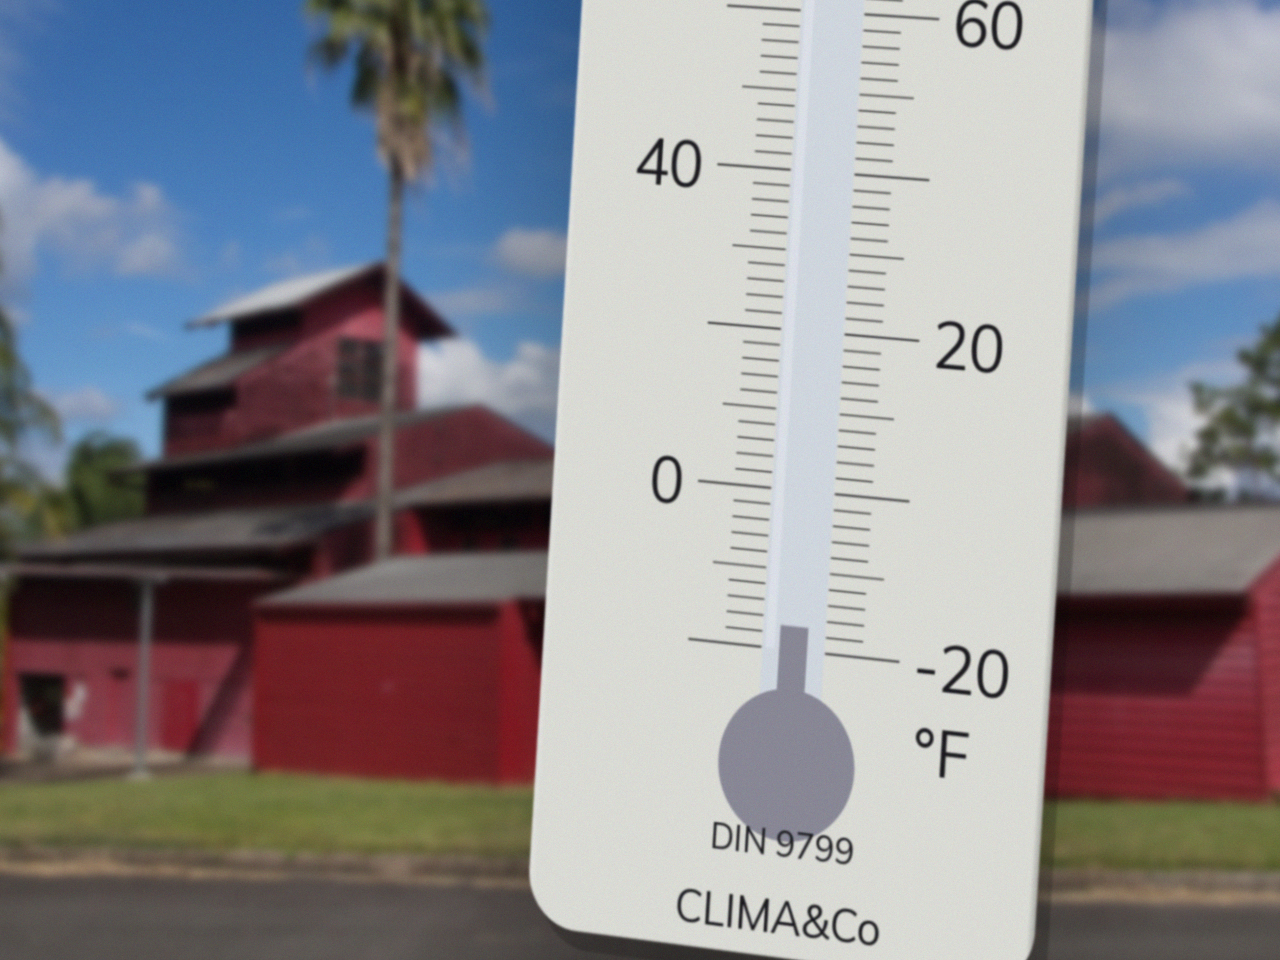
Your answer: -17 °F
